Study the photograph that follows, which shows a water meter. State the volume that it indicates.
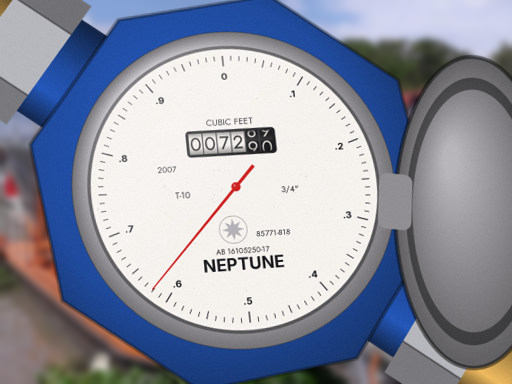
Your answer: 7289.62 ft³
